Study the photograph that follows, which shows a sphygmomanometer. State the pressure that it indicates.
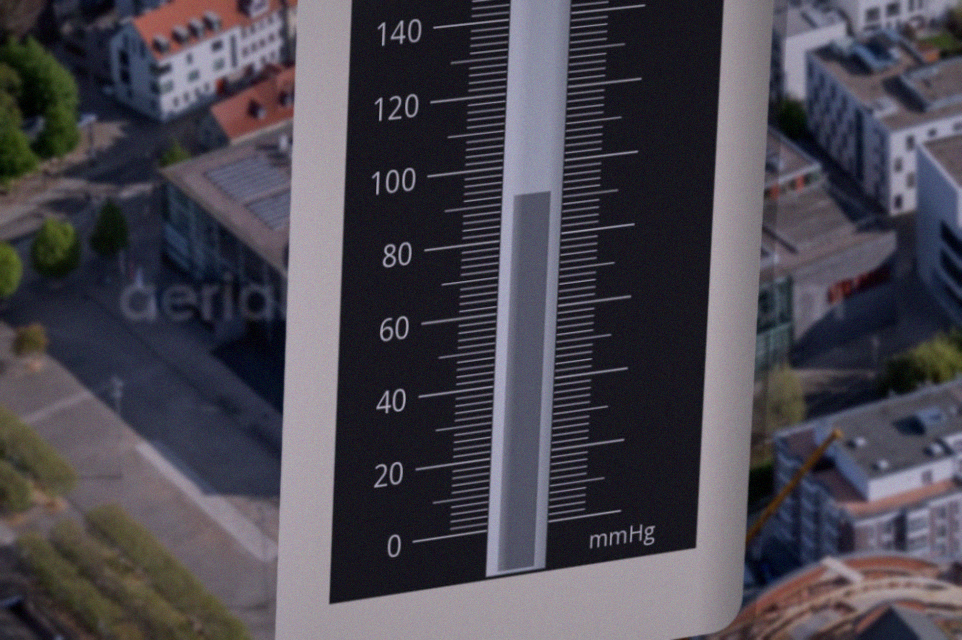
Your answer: 92 mmHg
